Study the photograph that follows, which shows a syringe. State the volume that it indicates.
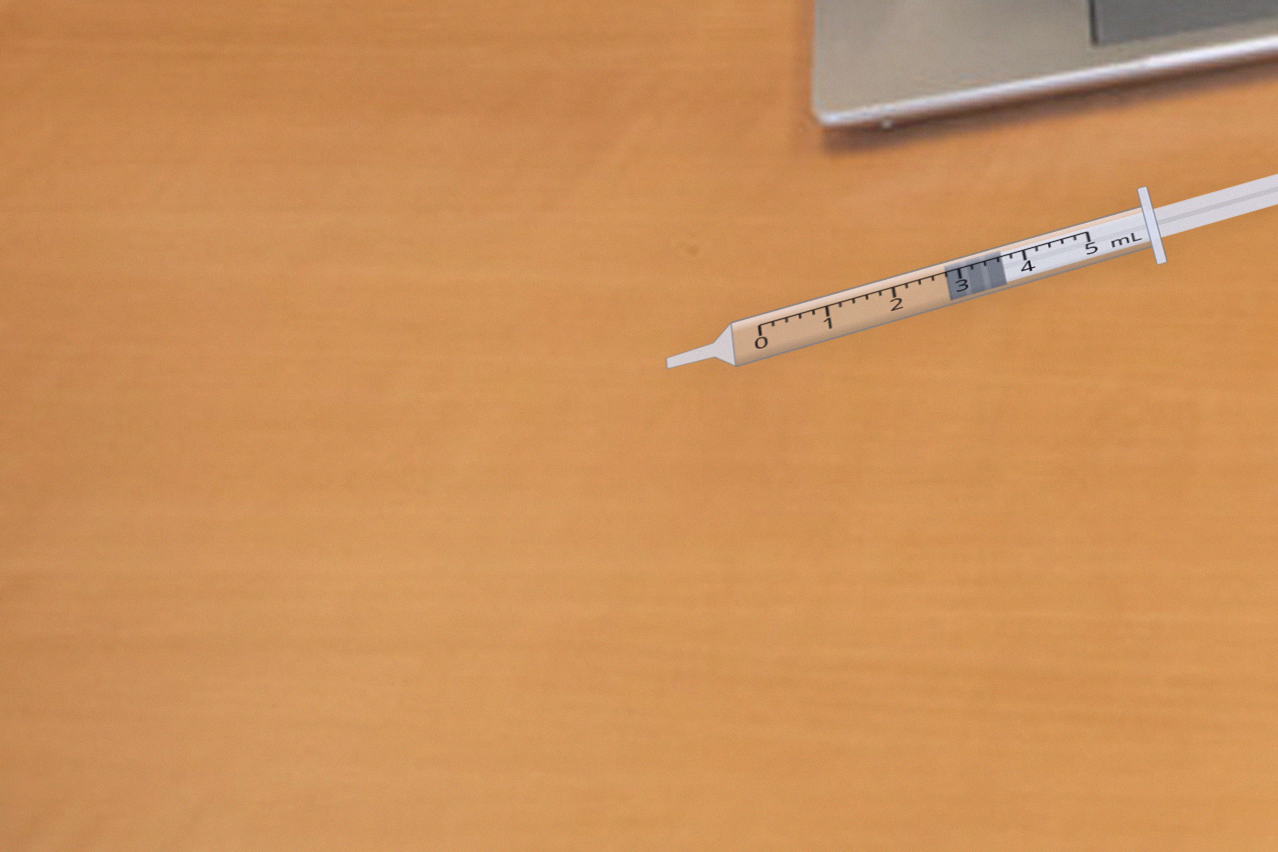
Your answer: 2.8 mL
